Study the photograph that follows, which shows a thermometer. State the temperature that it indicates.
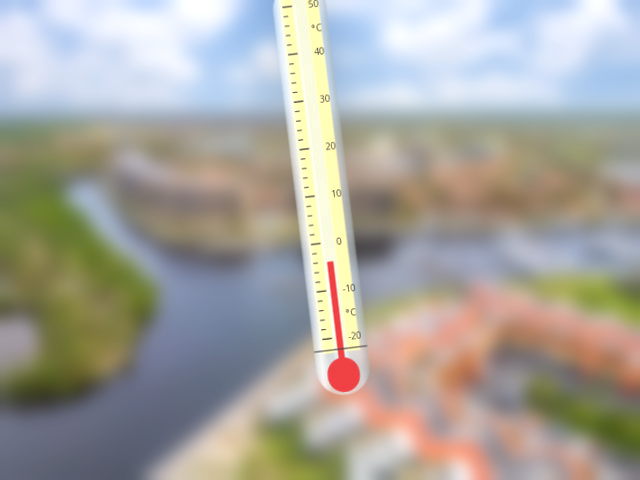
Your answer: -4 °C
